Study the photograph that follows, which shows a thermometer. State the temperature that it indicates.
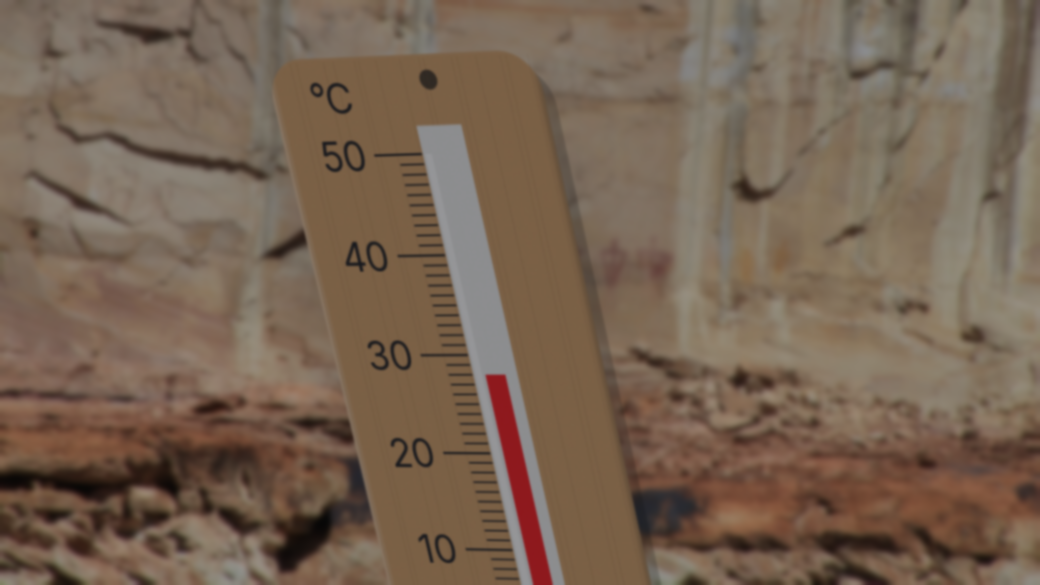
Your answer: 28 °C
